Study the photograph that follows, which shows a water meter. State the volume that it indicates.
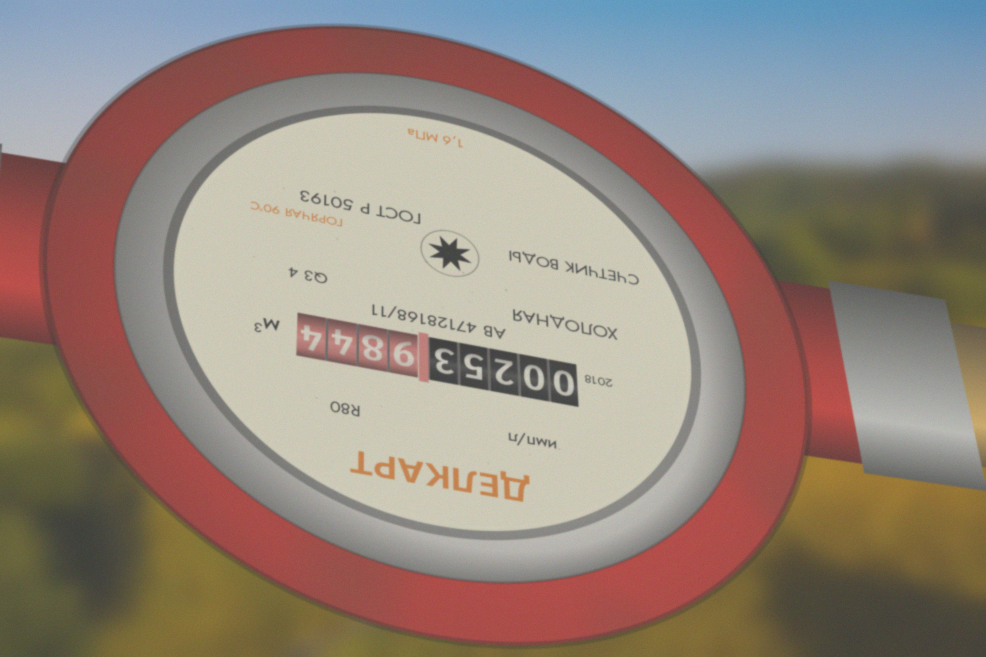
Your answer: 253.9844 m³
